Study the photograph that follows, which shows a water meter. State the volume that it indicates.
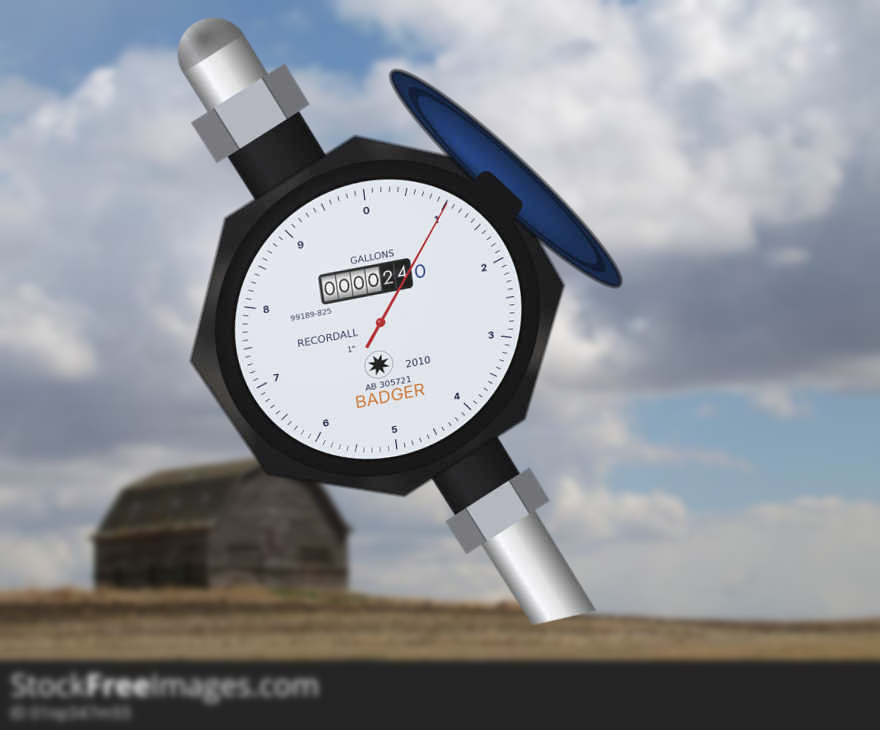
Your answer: 241.0 gal
